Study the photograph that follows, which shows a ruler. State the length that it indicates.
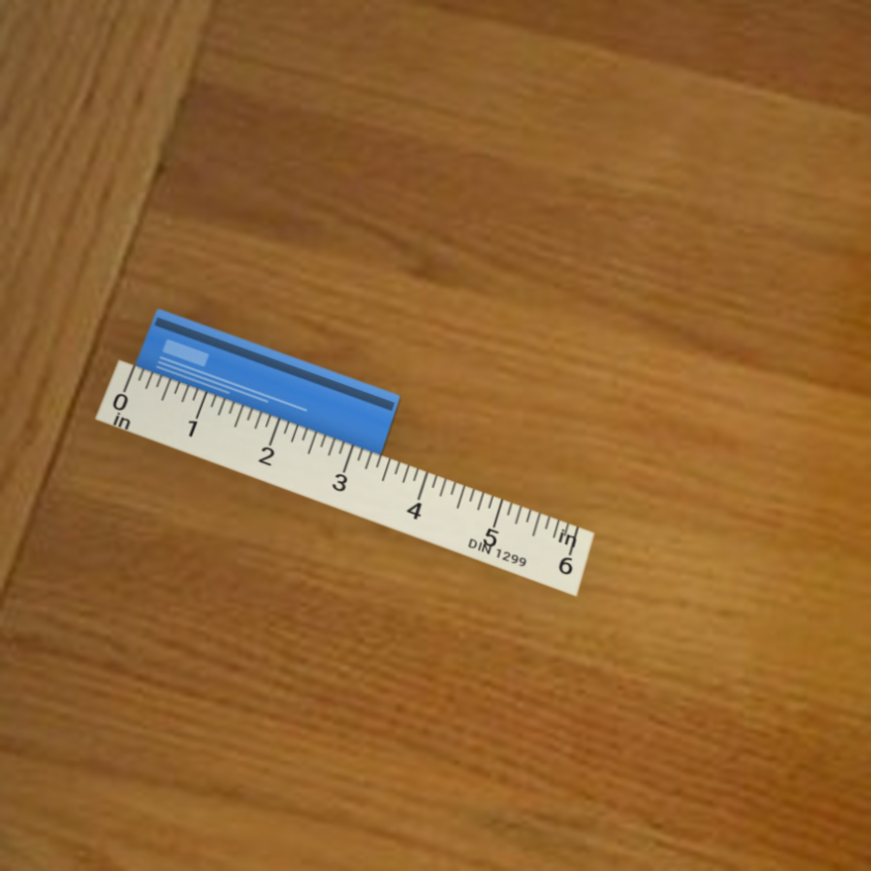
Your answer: 3.375 in
